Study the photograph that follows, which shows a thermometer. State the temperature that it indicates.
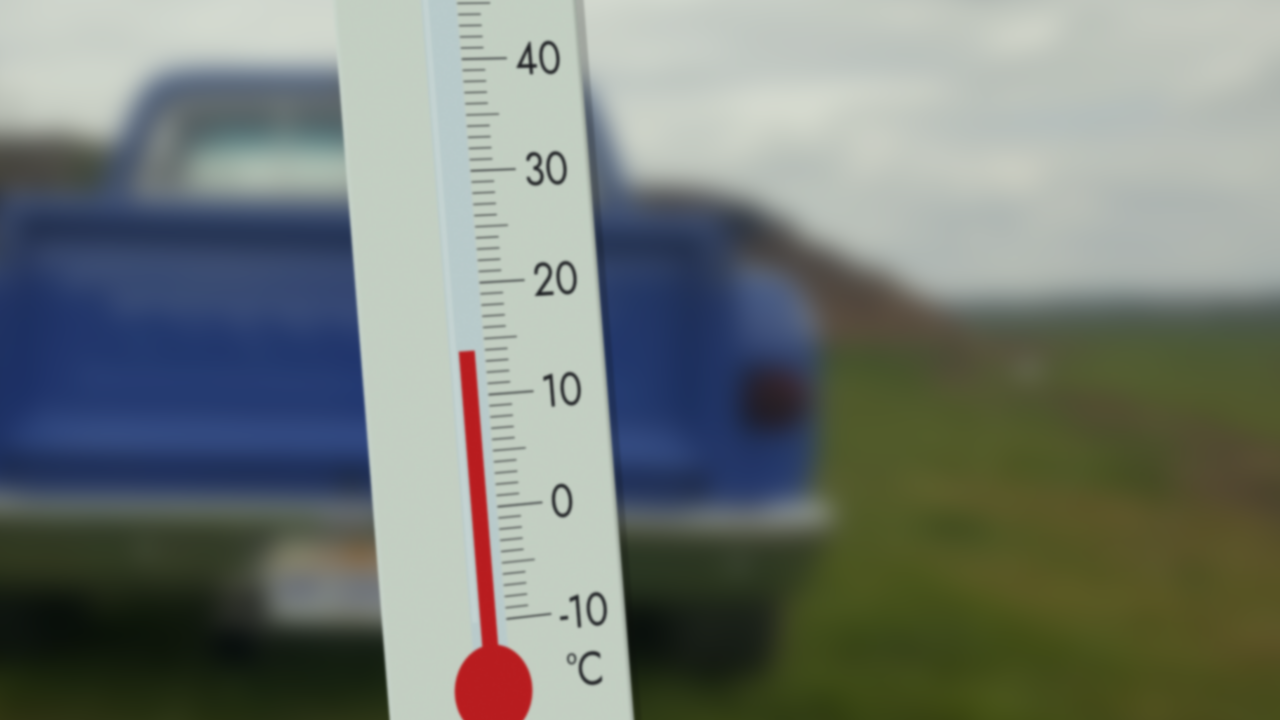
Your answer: 14 °C
